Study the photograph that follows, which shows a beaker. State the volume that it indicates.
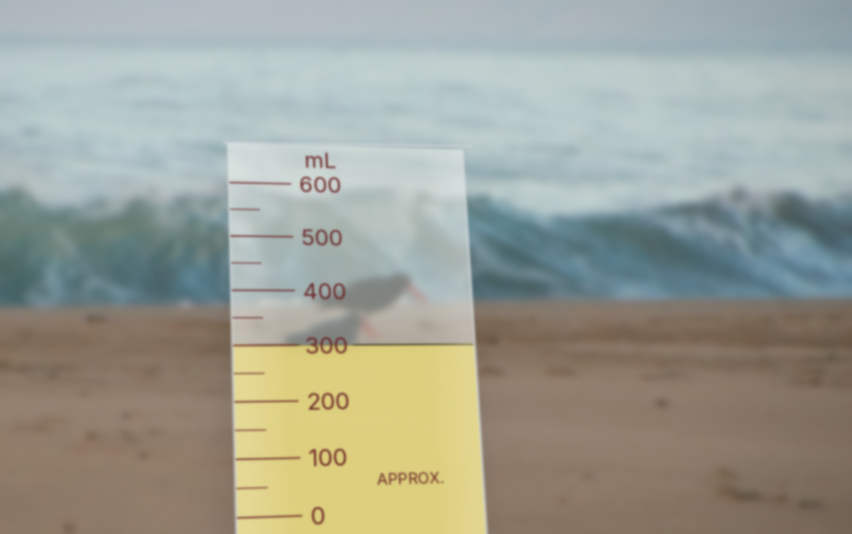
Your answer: 300 mL
